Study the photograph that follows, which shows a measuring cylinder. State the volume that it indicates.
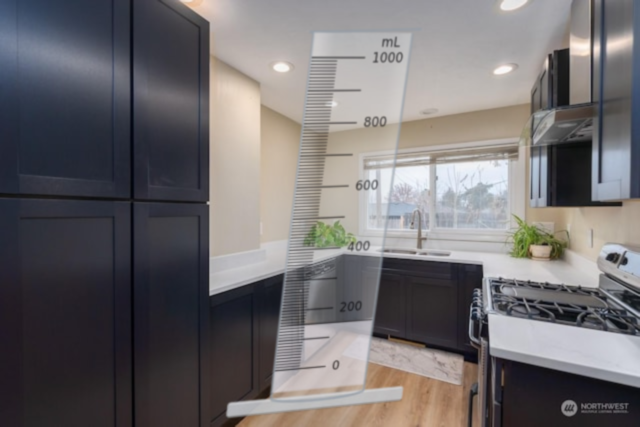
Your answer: 150 mL
